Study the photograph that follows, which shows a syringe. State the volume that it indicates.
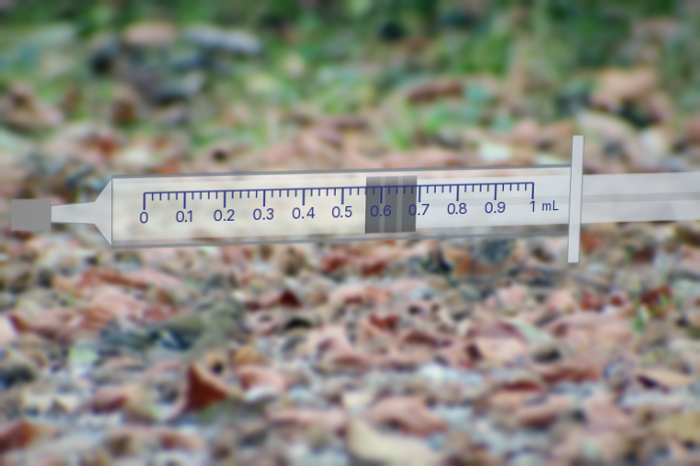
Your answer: 0.56 mL
